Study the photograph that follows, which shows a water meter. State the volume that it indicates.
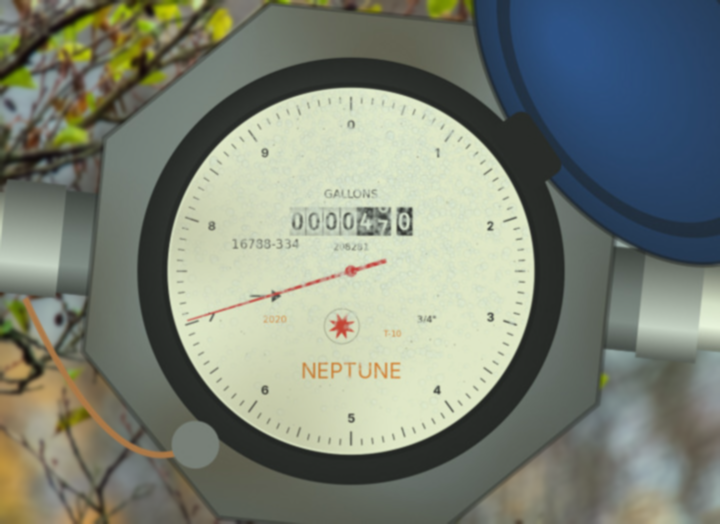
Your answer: 467.0 gal
